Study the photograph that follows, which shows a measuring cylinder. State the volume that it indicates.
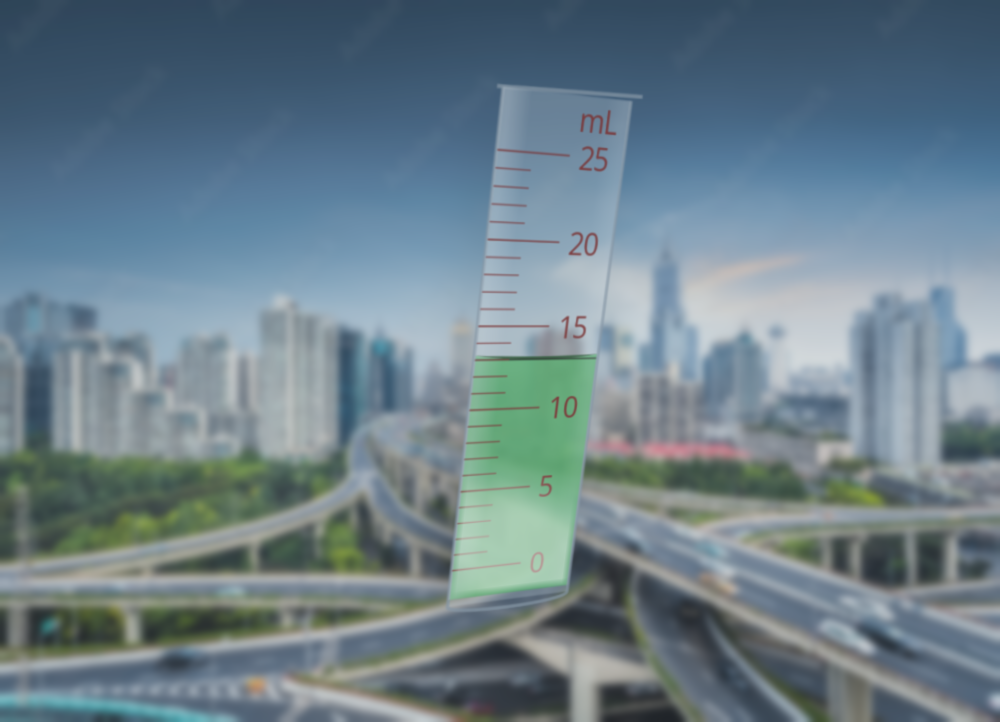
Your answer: 13 mL
